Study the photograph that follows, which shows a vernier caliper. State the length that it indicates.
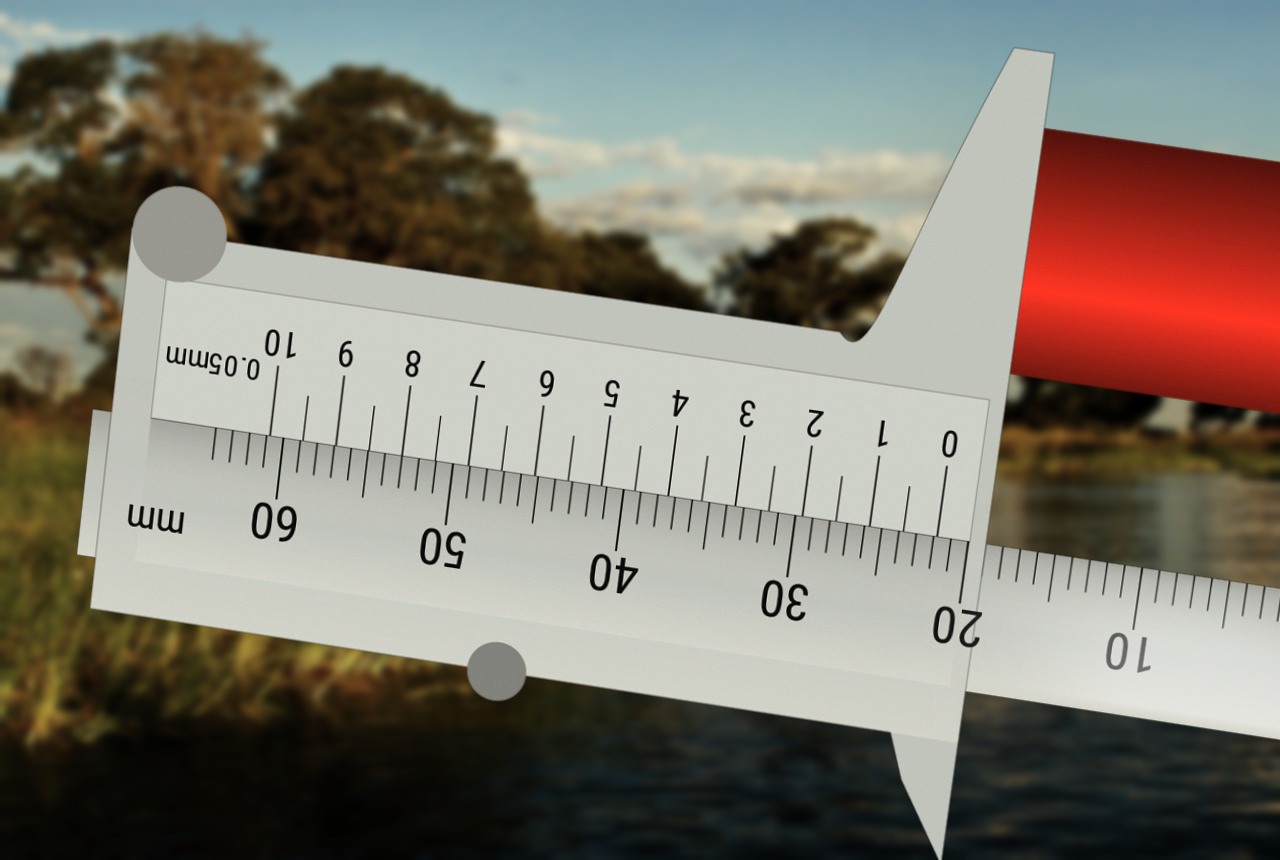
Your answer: 21.8 mm
